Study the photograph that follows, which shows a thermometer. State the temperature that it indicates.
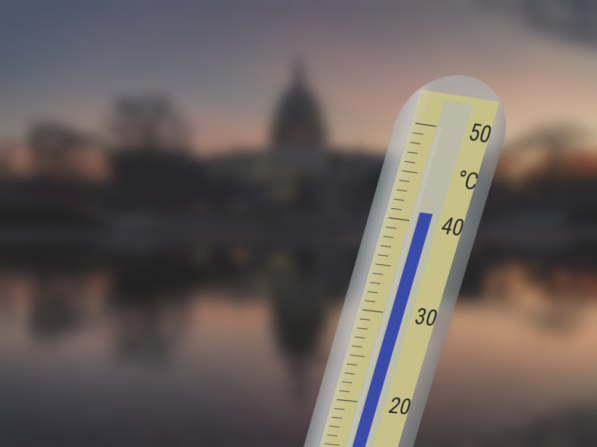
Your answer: 41 °C
